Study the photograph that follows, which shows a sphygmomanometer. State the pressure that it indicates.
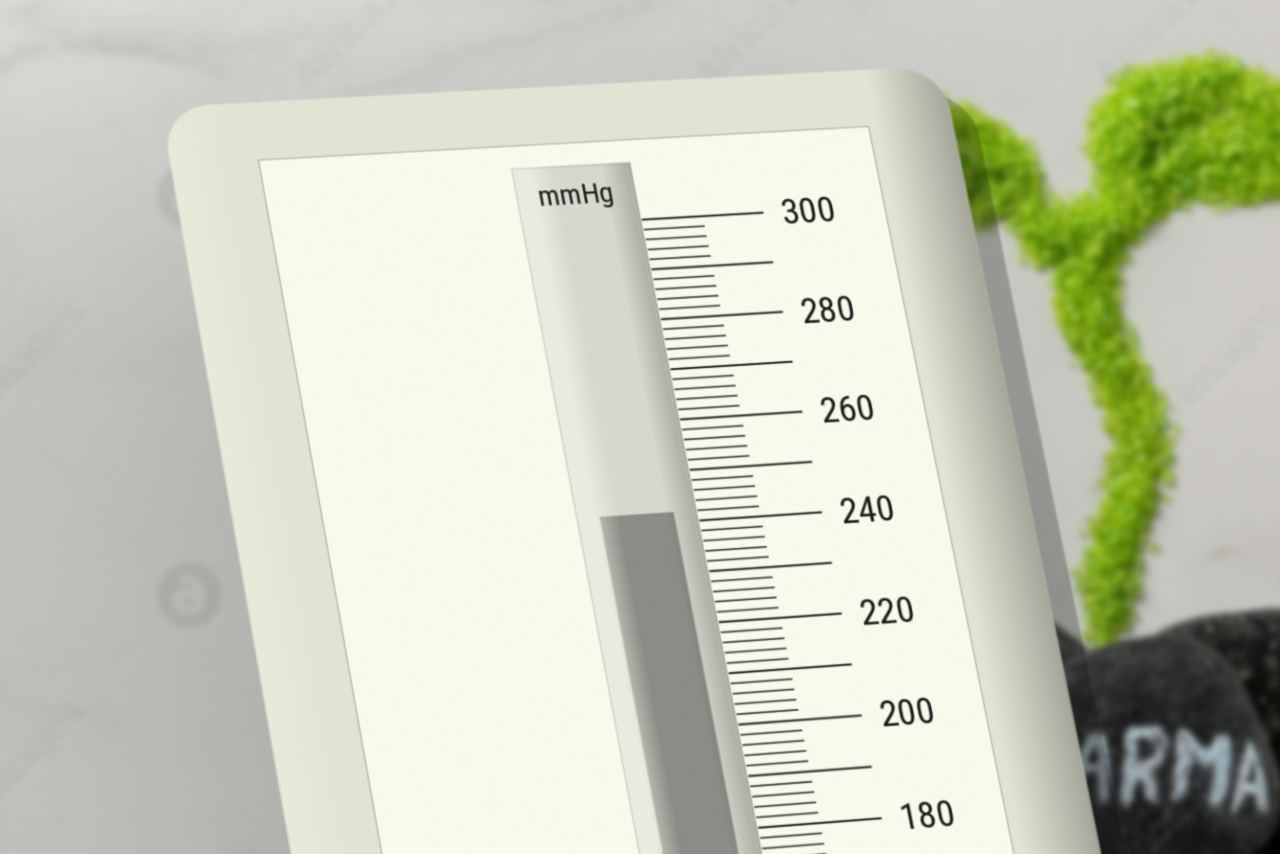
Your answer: 242 mmHg
